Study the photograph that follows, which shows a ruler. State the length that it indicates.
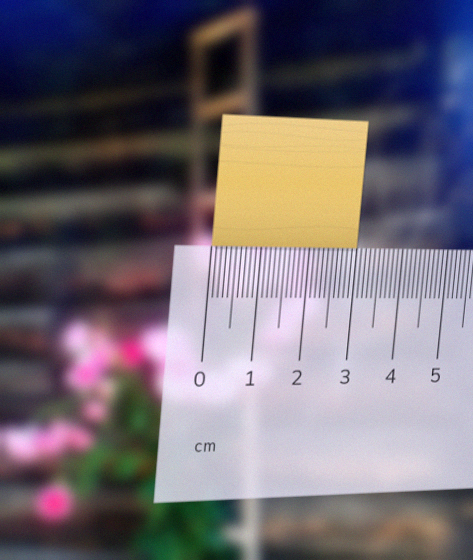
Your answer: 3 cm
